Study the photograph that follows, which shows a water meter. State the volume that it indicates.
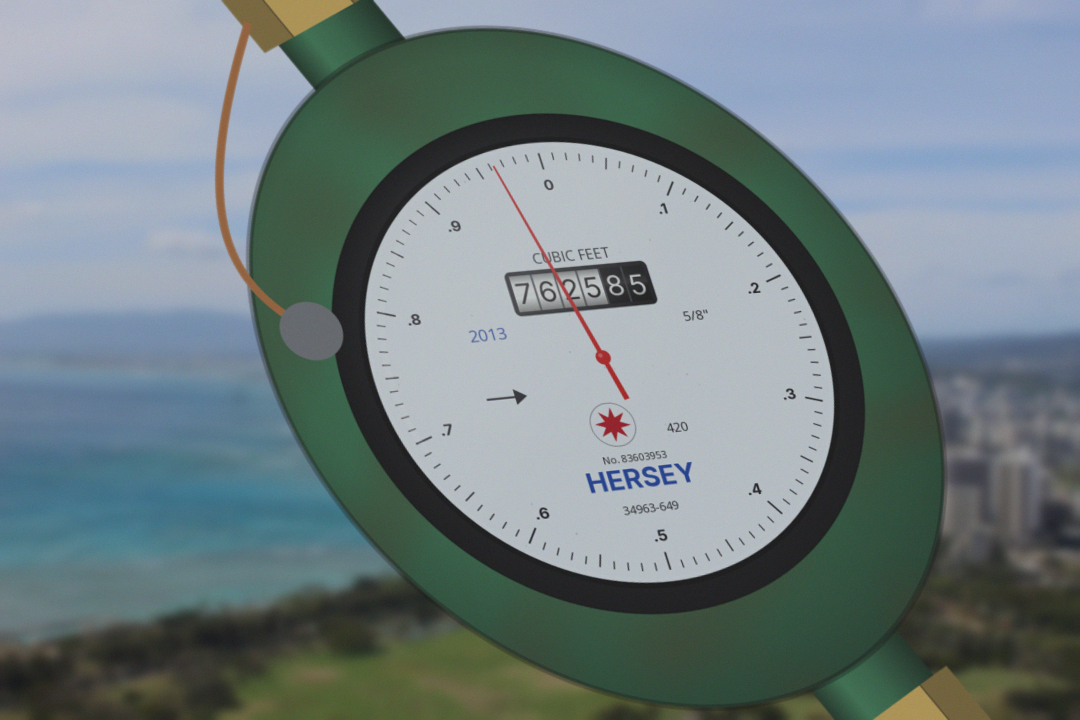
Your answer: 762584.96 ft³
